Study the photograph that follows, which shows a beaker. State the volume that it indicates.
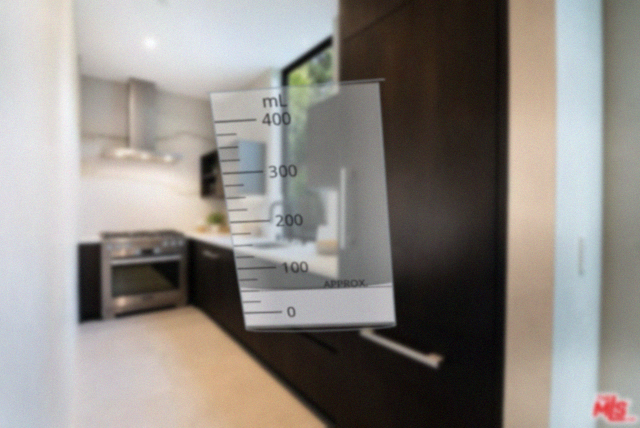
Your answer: 50 mL
